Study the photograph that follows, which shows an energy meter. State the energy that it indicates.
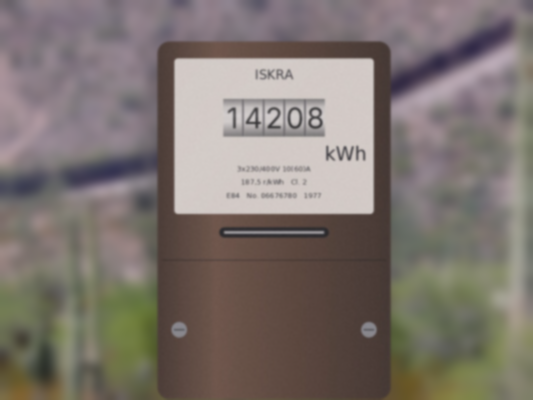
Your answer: 14208 kWh
